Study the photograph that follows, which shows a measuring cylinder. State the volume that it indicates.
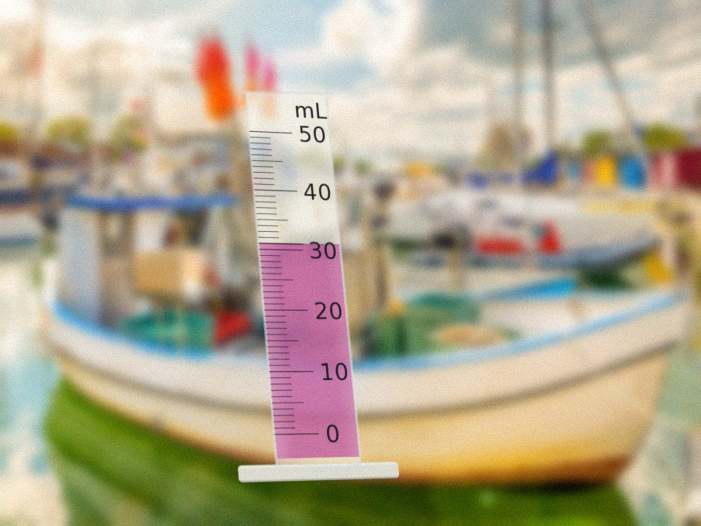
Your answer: 31 mL
